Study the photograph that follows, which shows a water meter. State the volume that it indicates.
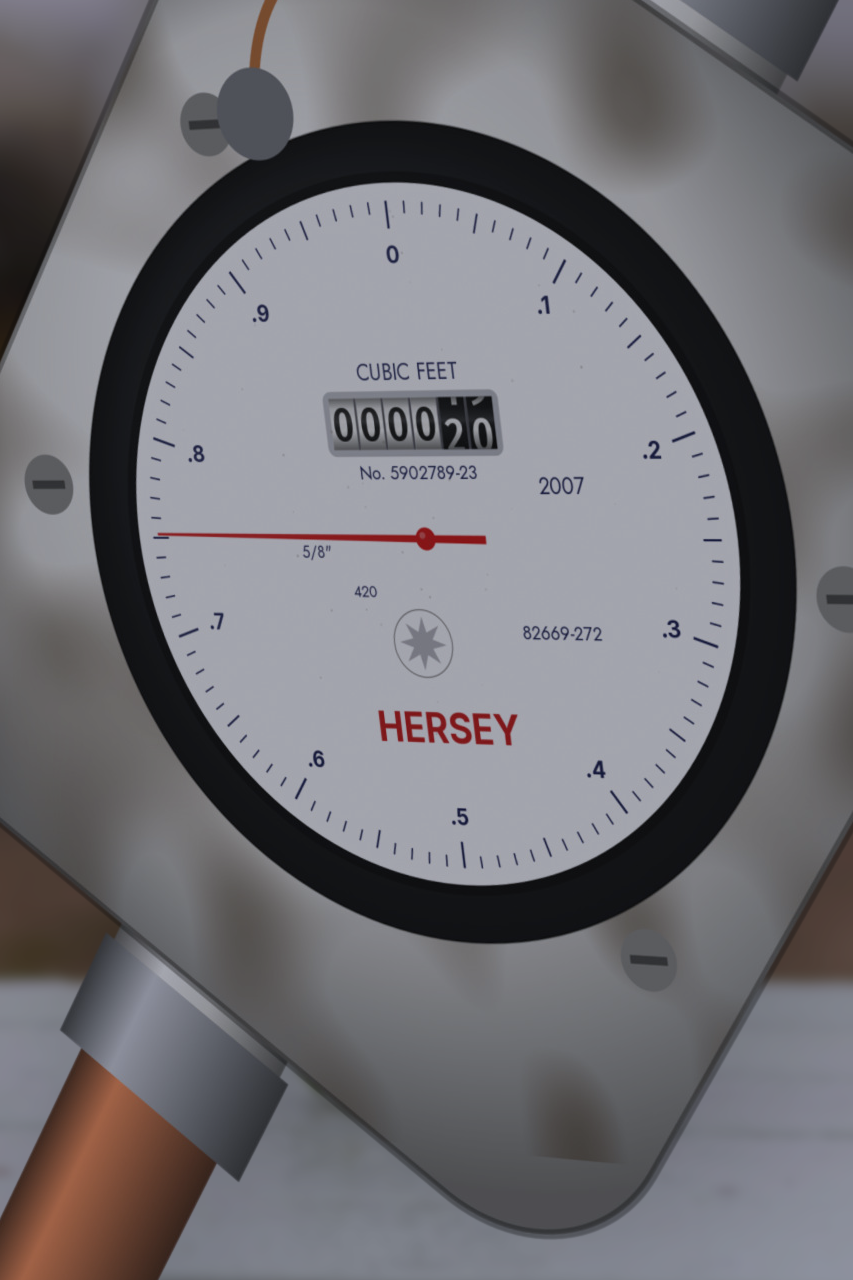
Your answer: 19.75 ft³
